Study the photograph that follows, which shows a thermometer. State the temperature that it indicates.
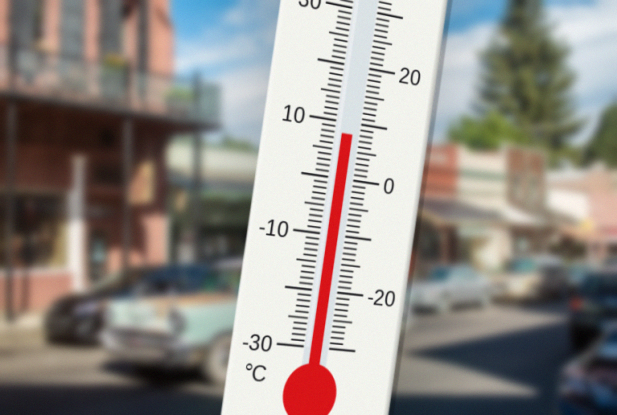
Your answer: 8 °C
